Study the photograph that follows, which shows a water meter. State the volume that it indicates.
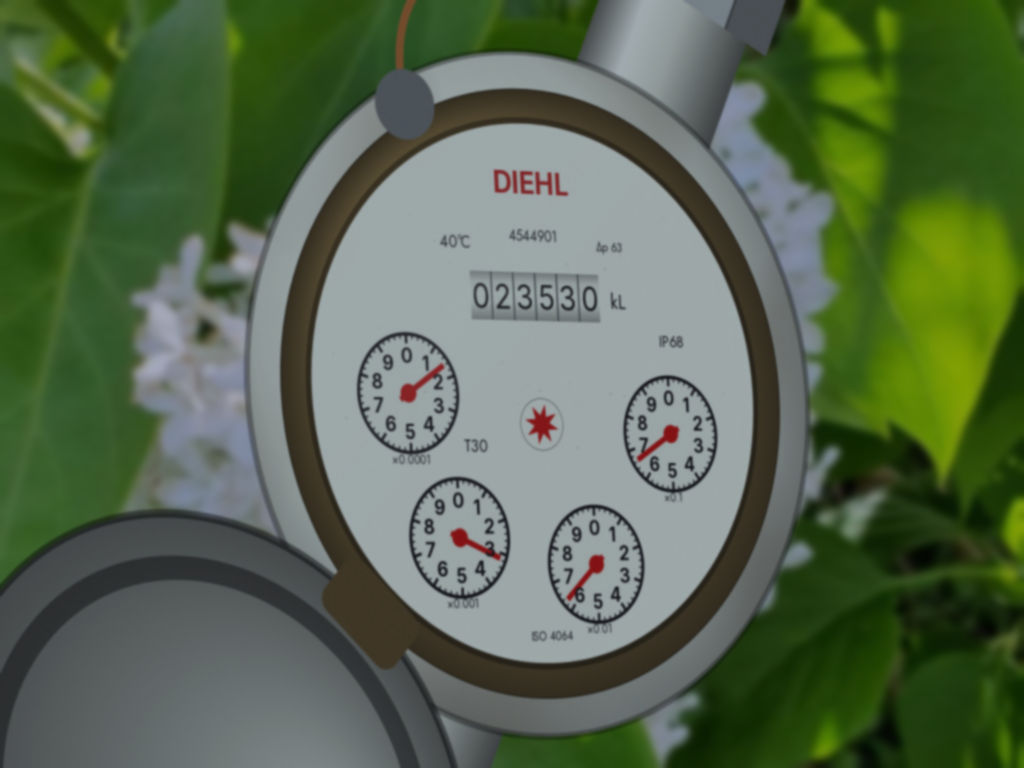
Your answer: 23530.6631 kL
